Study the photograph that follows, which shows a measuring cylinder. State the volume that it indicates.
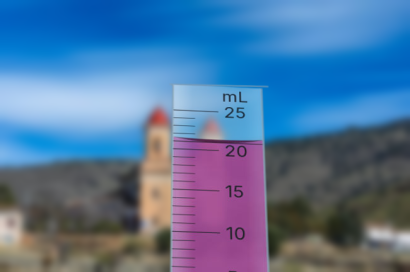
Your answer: 21 mL
